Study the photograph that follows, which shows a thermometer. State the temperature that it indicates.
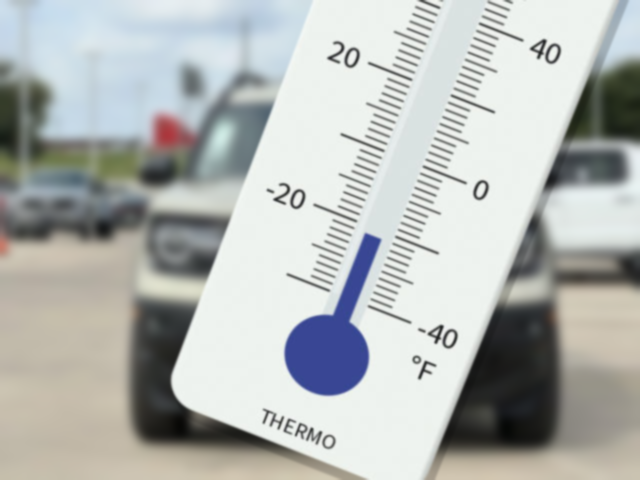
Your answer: -22 °F
